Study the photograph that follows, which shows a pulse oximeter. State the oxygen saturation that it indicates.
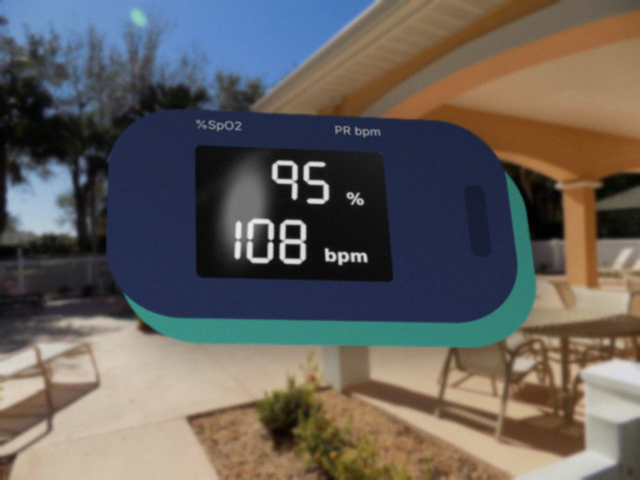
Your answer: 95 %
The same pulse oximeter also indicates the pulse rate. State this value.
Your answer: 108 bpm
